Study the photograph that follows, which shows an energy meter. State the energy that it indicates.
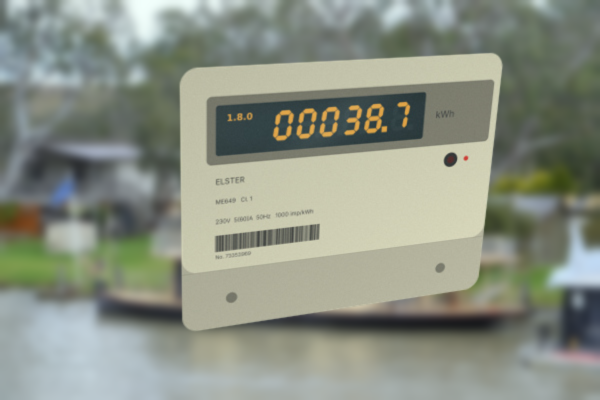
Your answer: 38.7 kWh
